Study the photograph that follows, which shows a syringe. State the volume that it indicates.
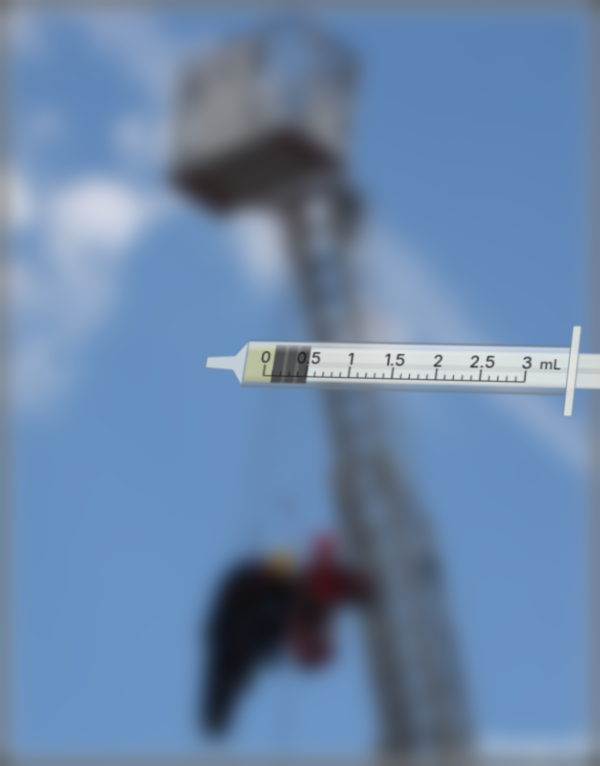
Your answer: 0.1 mL
